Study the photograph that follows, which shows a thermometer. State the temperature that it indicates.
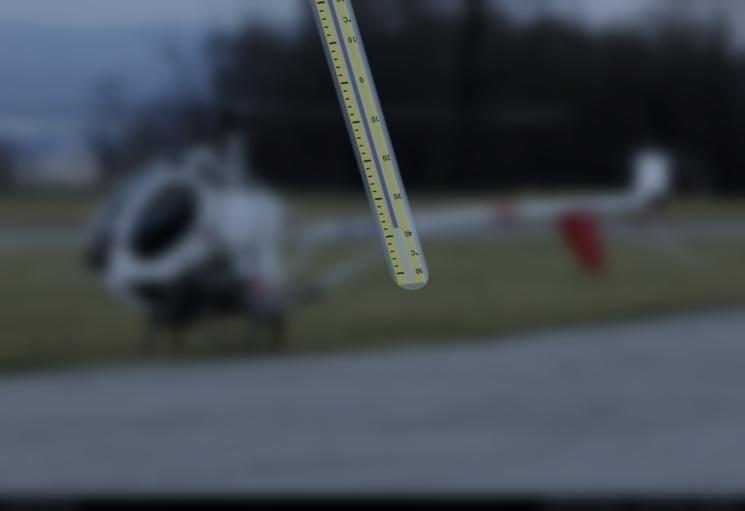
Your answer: 38 °C
